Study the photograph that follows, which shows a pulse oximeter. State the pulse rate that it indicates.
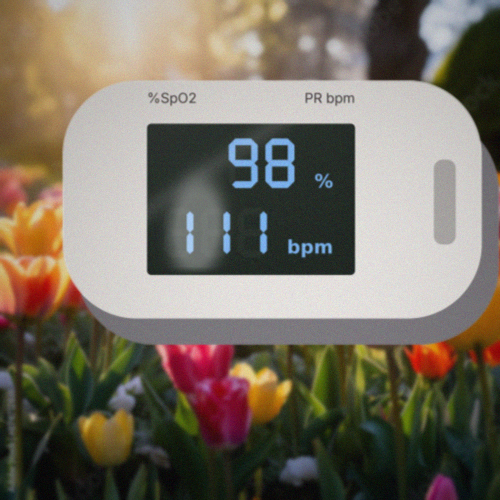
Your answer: 111 bpm
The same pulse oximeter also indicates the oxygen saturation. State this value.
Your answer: 98 %
